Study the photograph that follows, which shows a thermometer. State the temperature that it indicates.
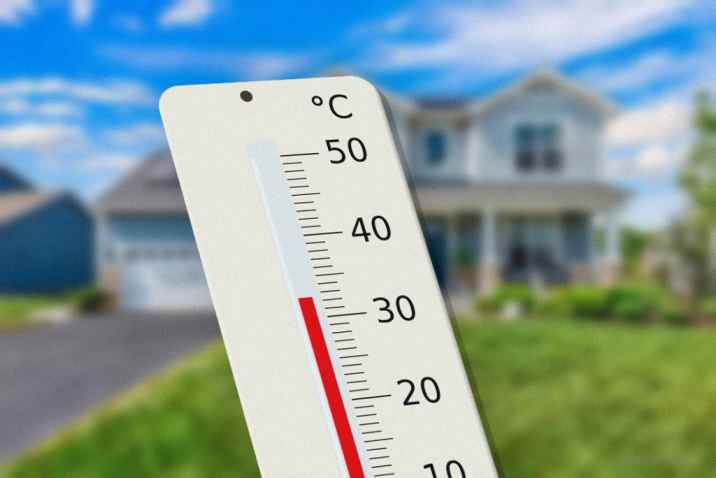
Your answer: 32.5 °C
